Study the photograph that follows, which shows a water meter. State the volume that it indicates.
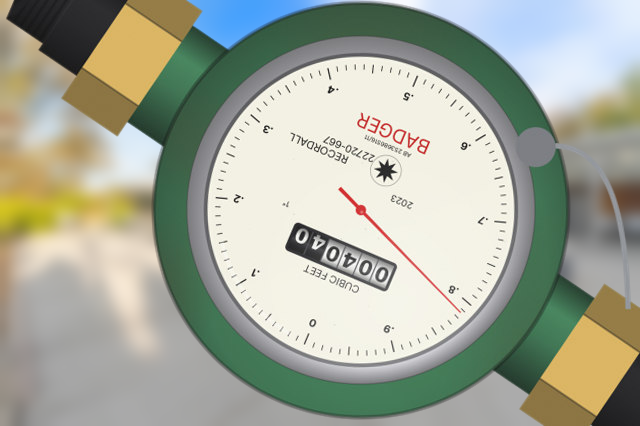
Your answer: 4039.81 ft³
